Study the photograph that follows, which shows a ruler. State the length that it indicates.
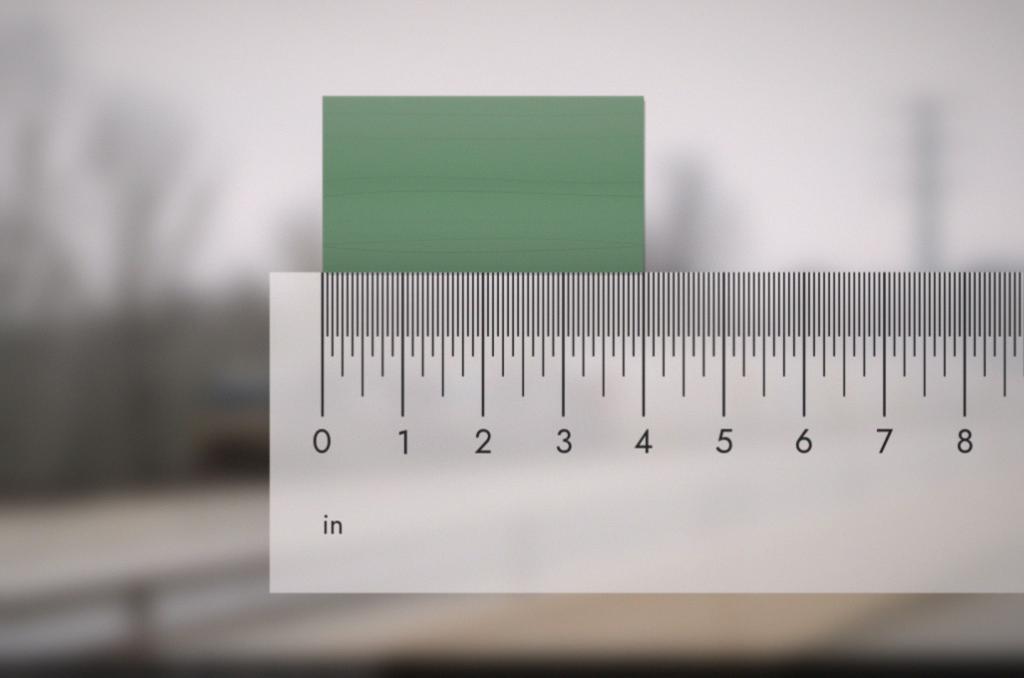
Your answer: 4 in
